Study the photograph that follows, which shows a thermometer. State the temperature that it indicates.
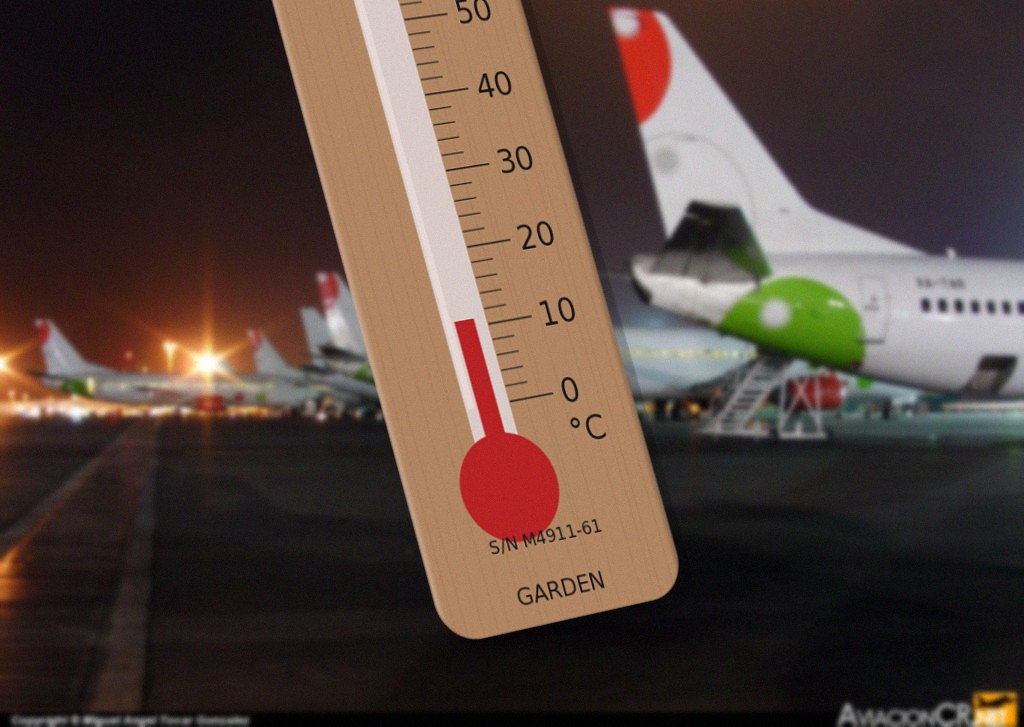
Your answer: 11 °C
